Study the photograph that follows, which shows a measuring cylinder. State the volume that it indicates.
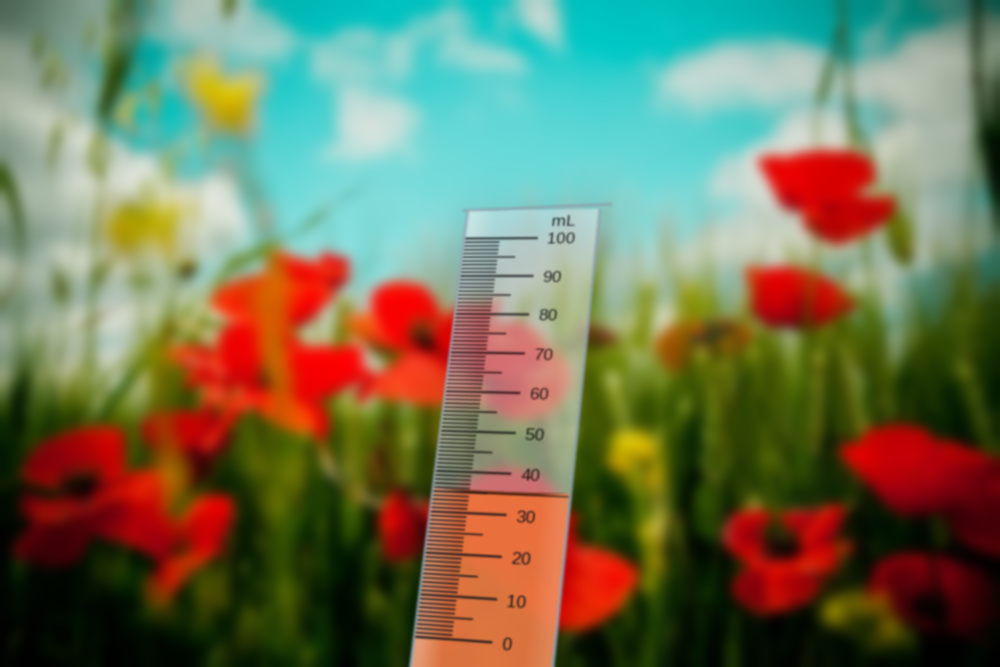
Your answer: 35 mL
